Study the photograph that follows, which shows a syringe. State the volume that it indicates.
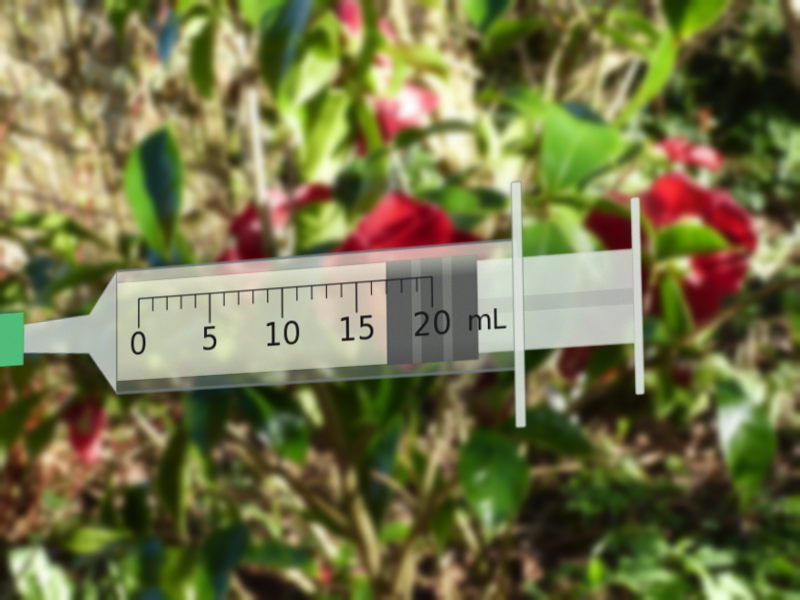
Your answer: 17 mL
